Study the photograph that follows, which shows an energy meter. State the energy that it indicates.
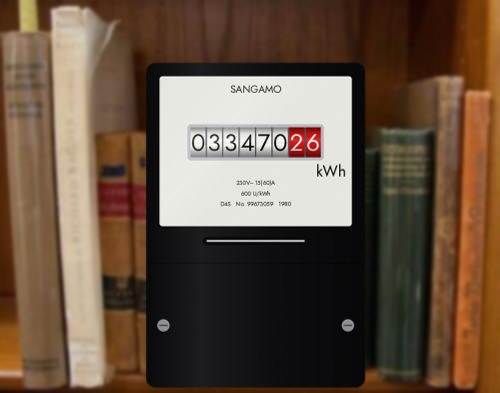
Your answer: 33470.26 kWh
